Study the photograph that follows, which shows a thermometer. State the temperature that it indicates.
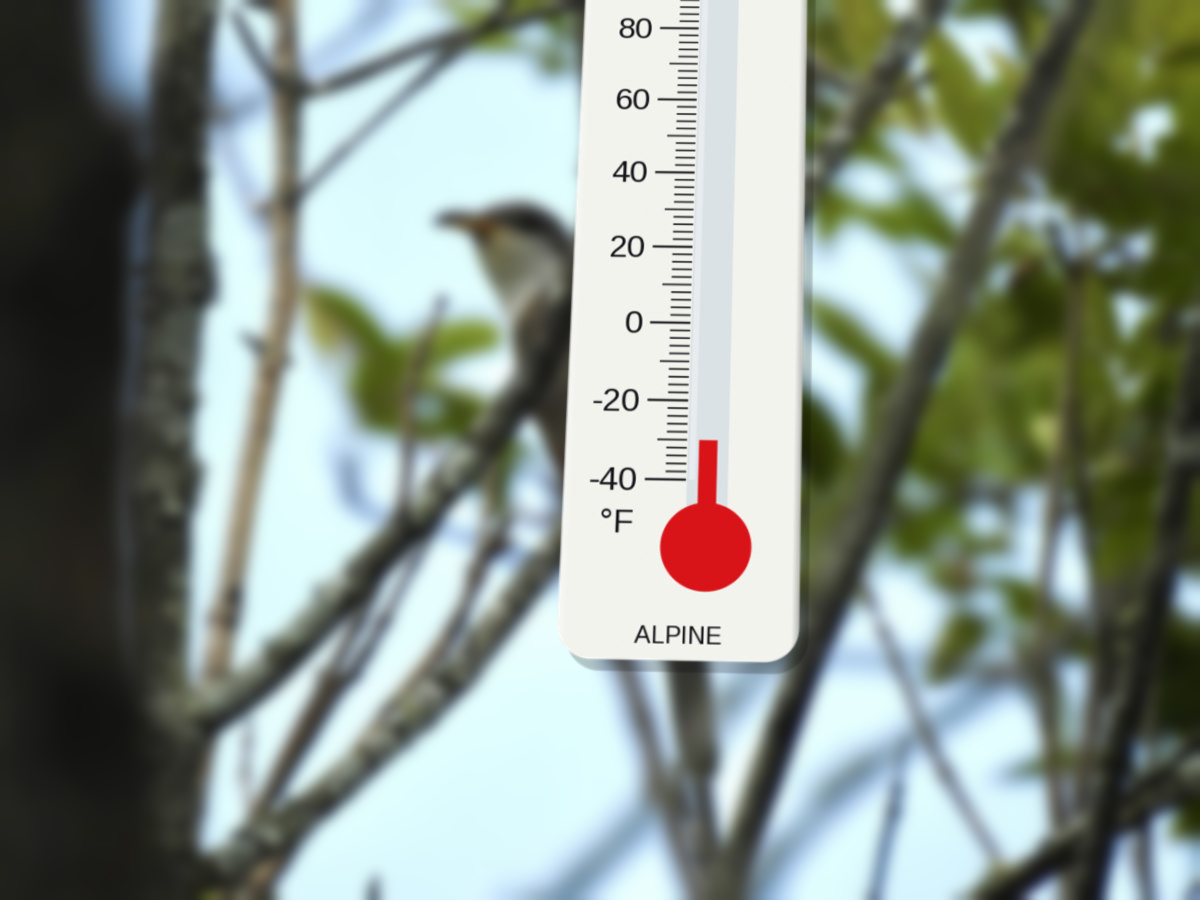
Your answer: -30 °F
